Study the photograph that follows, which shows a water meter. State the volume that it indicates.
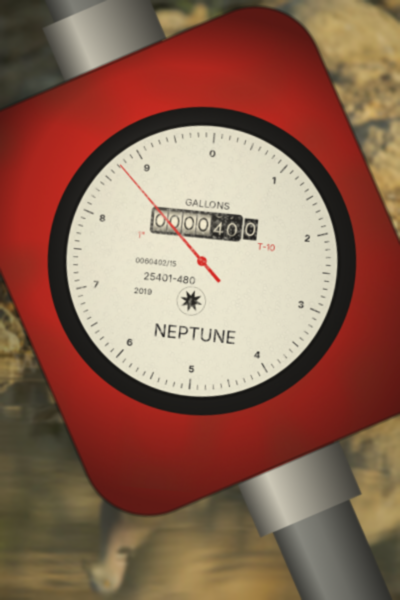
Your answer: 398.7 gal
